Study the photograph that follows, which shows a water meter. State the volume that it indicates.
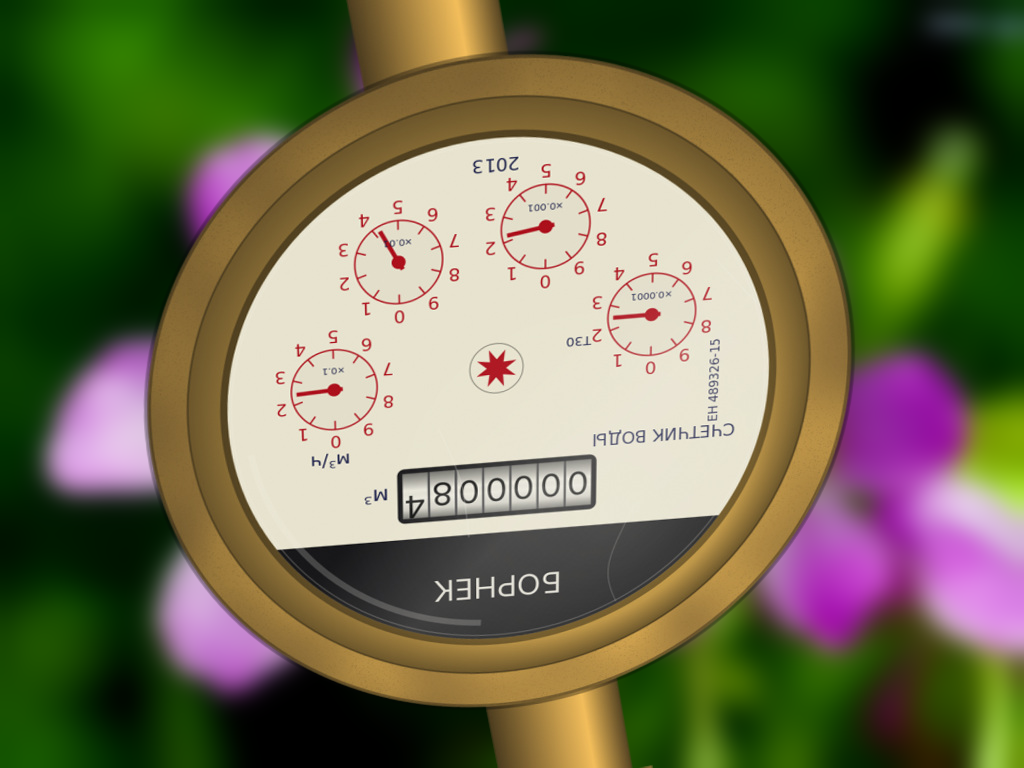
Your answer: 84.2422 m³
